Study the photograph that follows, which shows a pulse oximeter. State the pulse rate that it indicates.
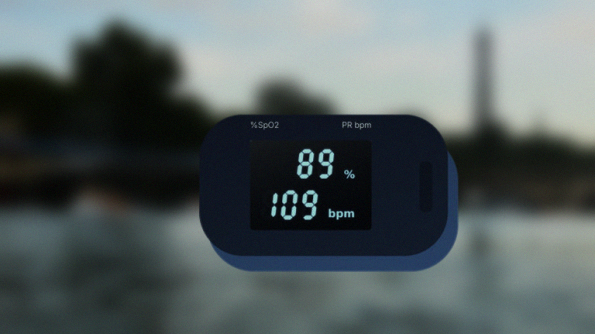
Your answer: 109 bpm
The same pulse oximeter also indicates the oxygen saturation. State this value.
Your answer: 89 %
